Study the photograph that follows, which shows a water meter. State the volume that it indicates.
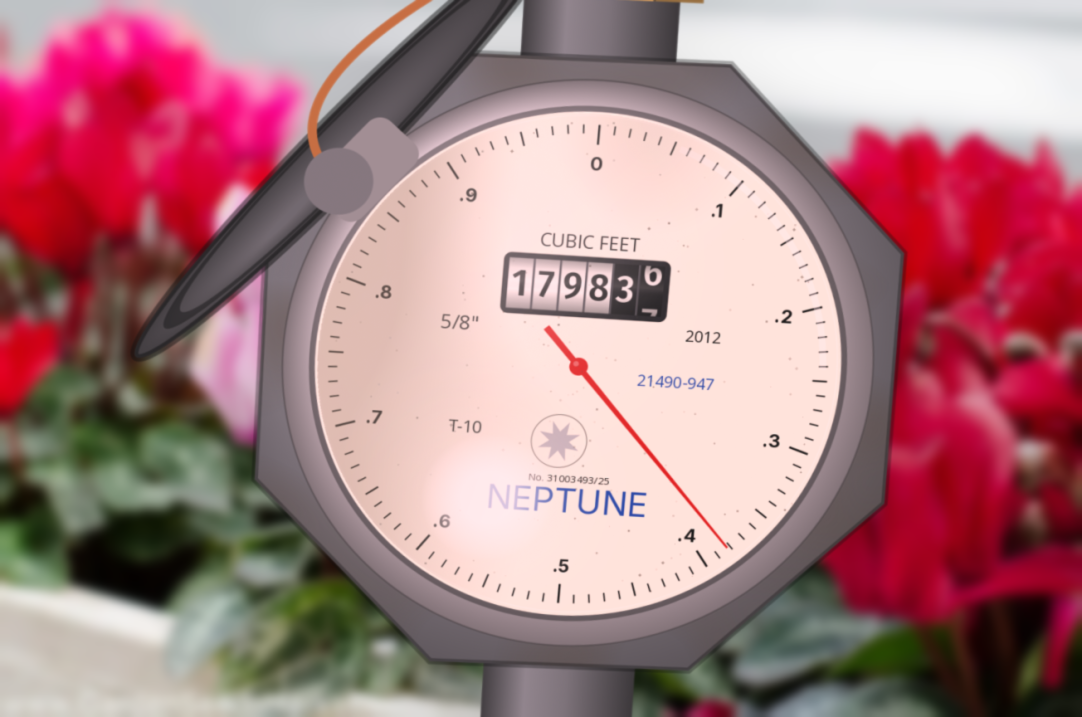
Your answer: 179836.38 ft³
